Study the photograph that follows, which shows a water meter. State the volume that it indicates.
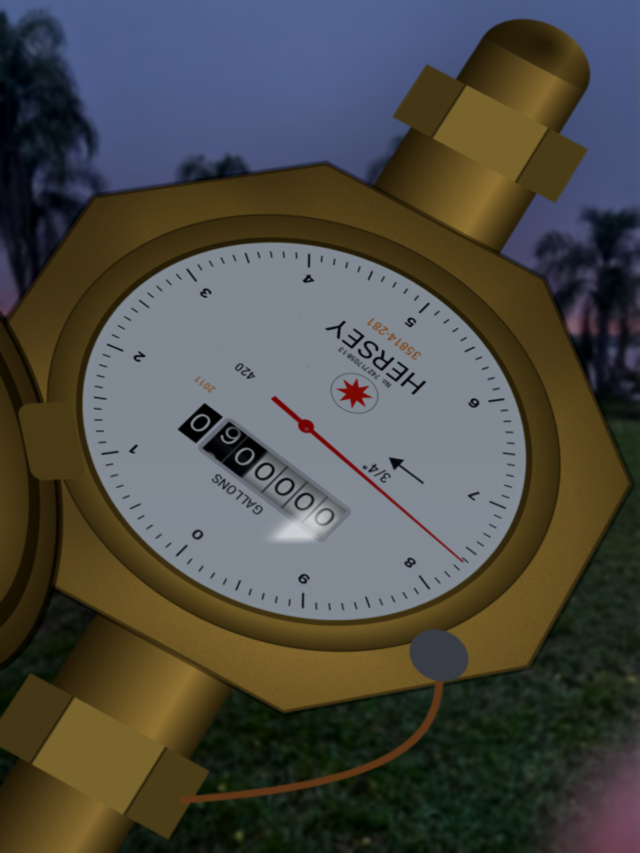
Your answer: 57.6 gal
